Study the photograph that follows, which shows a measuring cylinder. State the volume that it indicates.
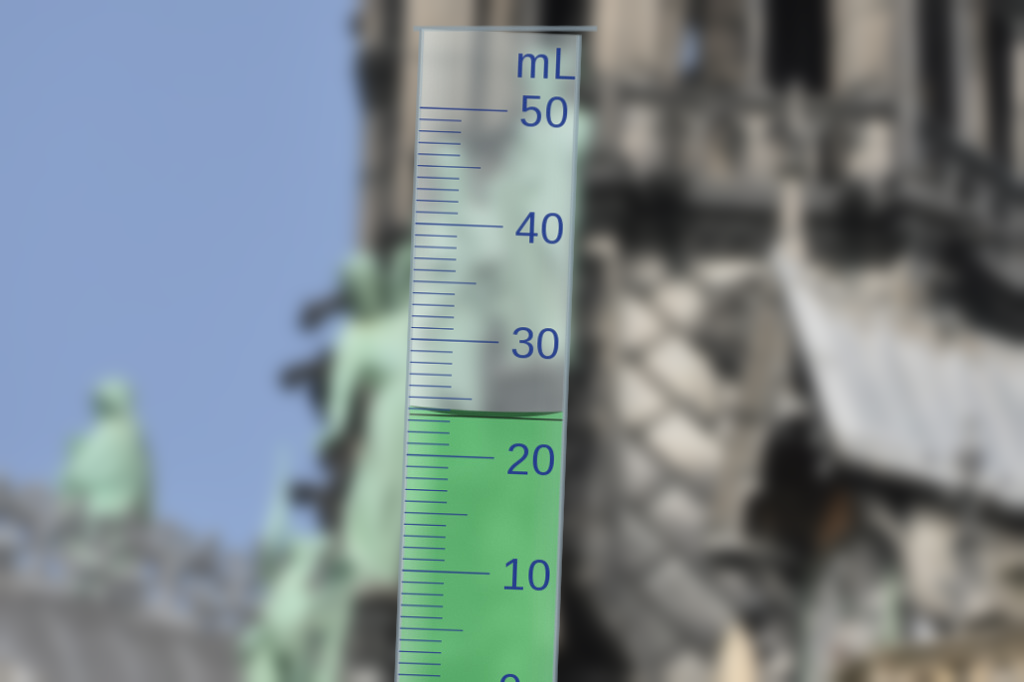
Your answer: 23.5 mL
